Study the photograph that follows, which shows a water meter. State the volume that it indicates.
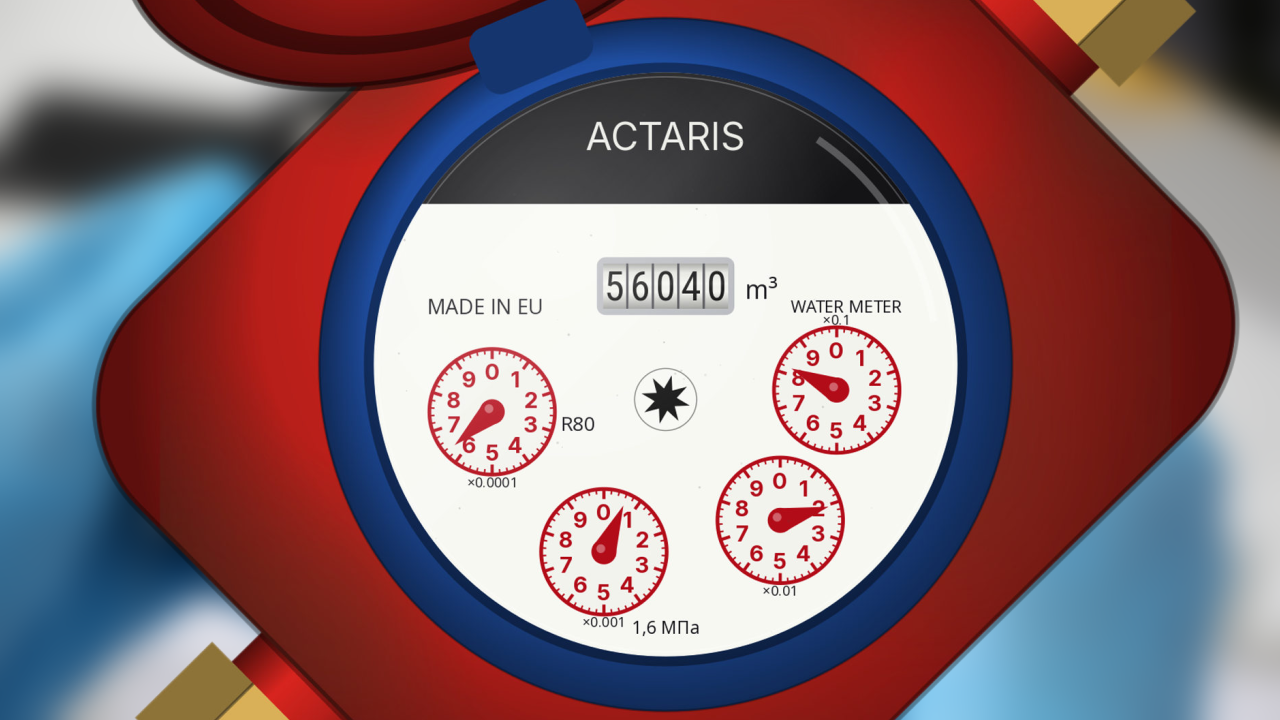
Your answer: 56040.8206 m³
